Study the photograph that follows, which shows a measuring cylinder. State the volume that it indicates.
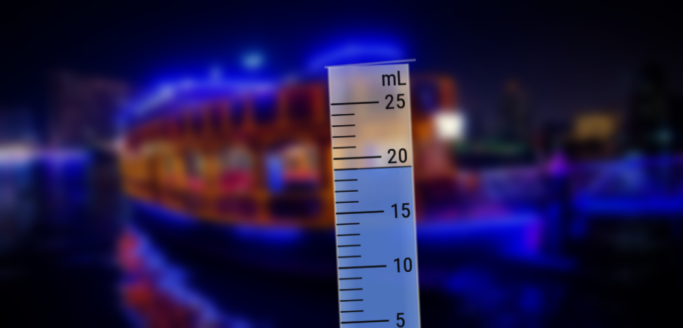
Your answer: 19 mL
